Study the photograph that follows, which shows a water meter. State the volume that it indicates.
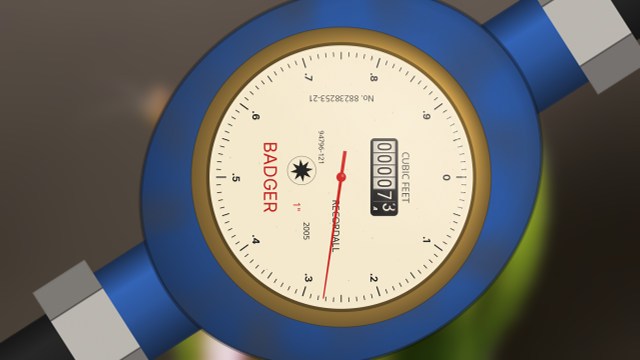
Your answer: 73.27 ft³
